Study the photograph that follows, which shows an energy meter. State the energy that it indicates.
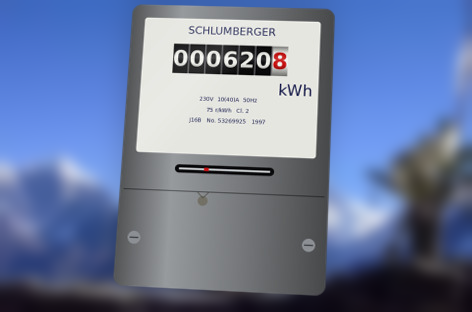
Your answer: 620.8 kWh
